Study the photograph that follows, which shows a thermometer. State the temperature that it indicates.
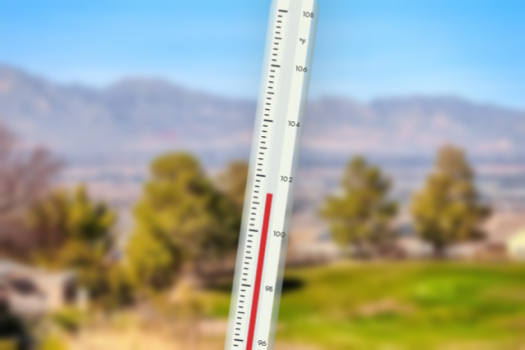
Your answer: 101.4 °F
